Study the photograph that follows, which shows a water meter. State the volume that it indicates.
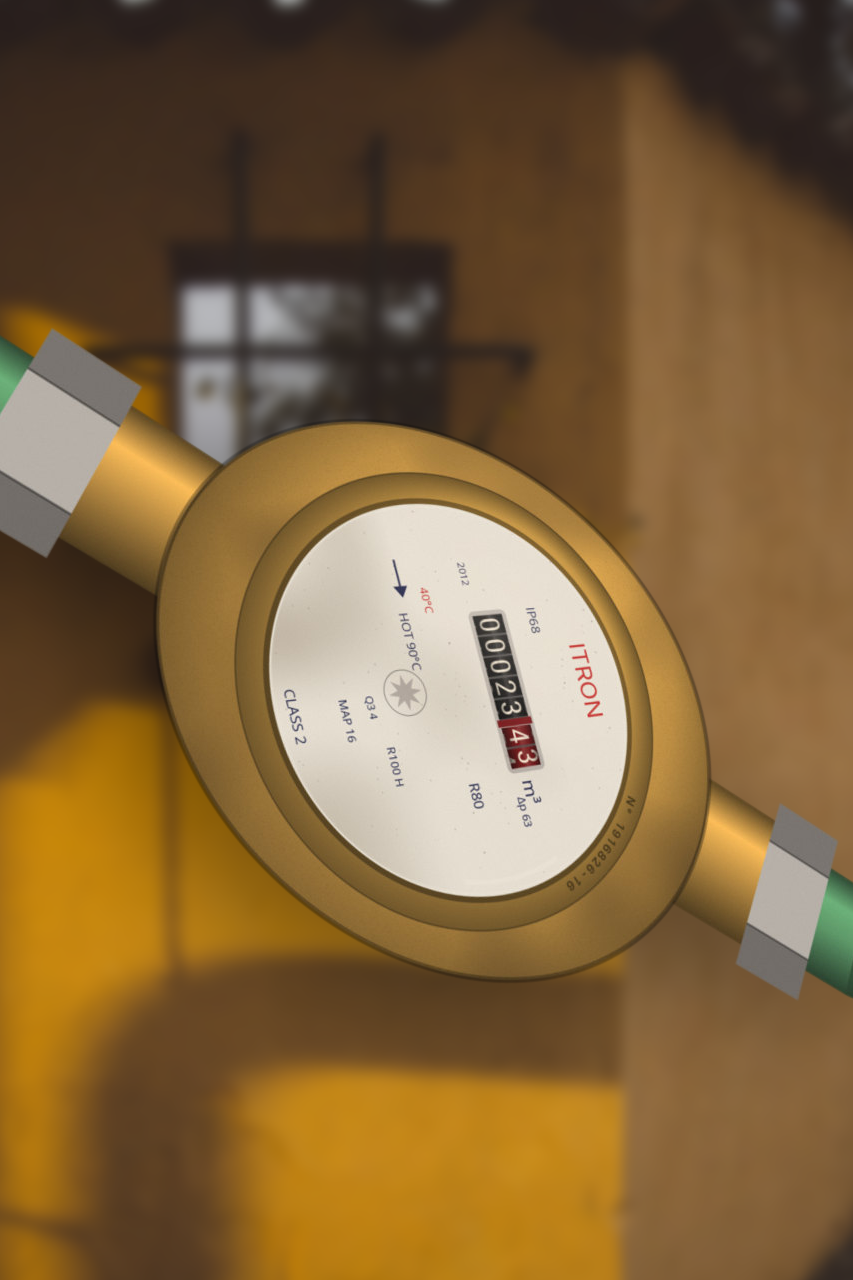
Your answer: 23.43 m³
